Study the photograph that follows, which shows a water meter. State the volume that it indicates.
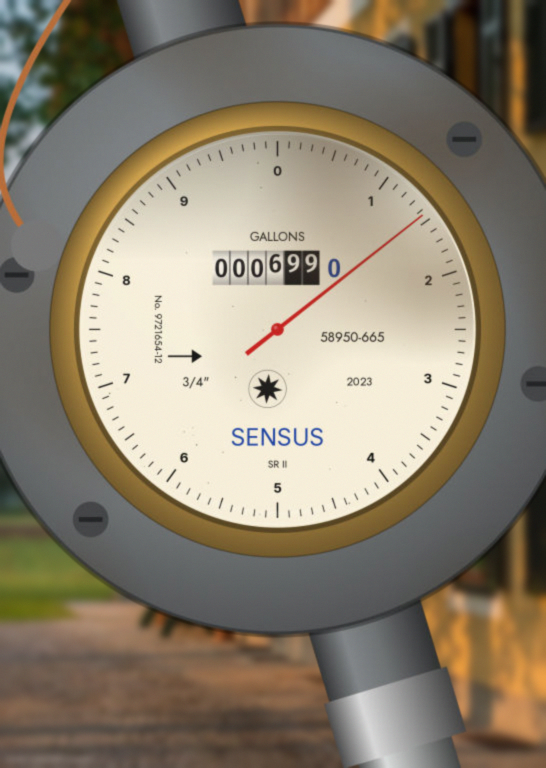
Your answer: 6991.4 gal
